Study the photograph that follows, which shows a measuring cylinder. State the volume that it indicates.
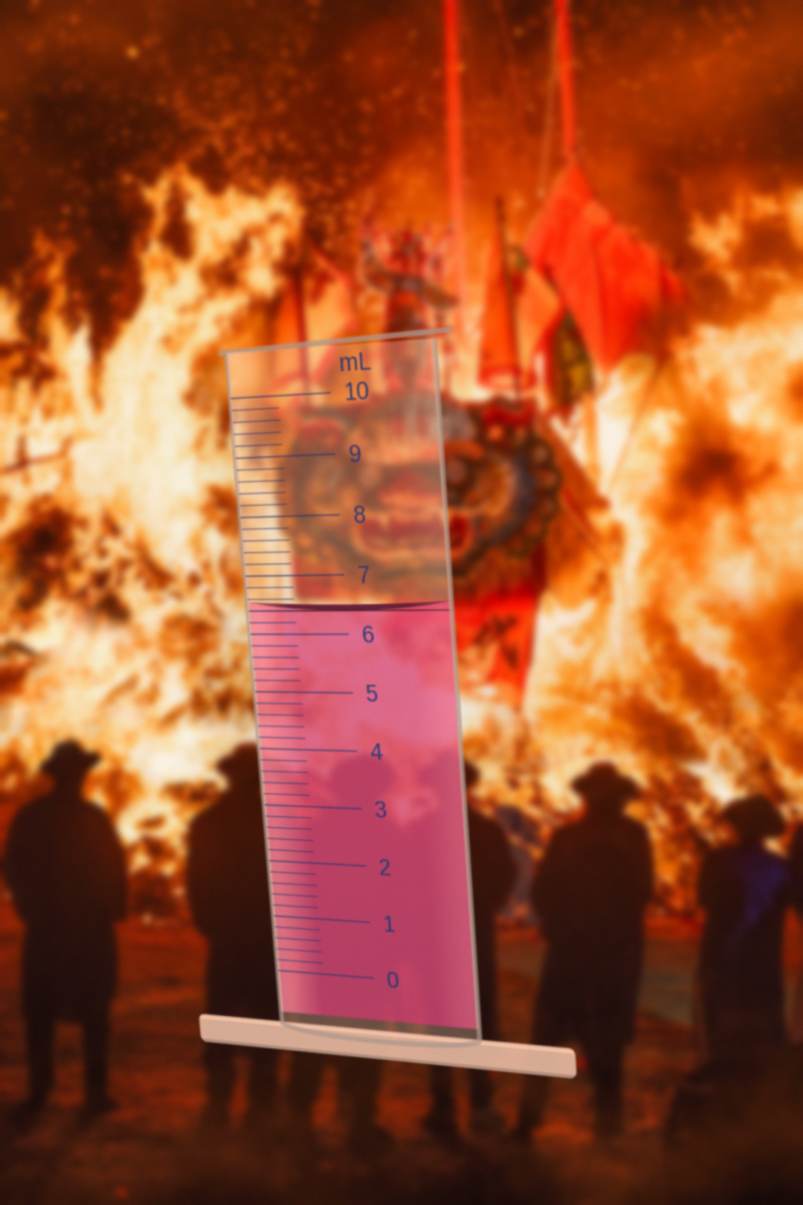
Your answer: 6.4 mL
